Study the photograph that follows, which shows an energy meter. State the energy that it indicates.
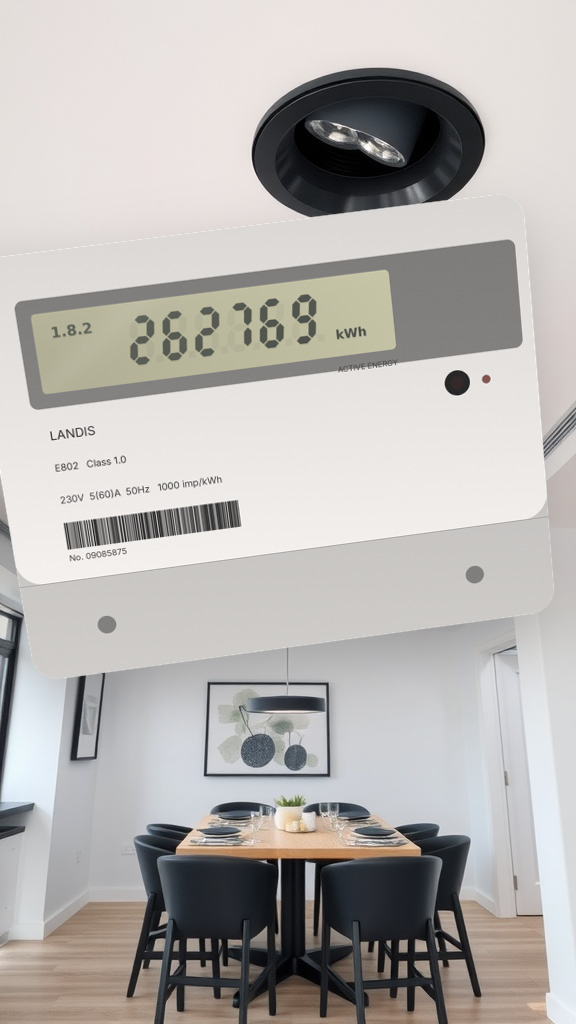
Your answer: 262769 kWh
